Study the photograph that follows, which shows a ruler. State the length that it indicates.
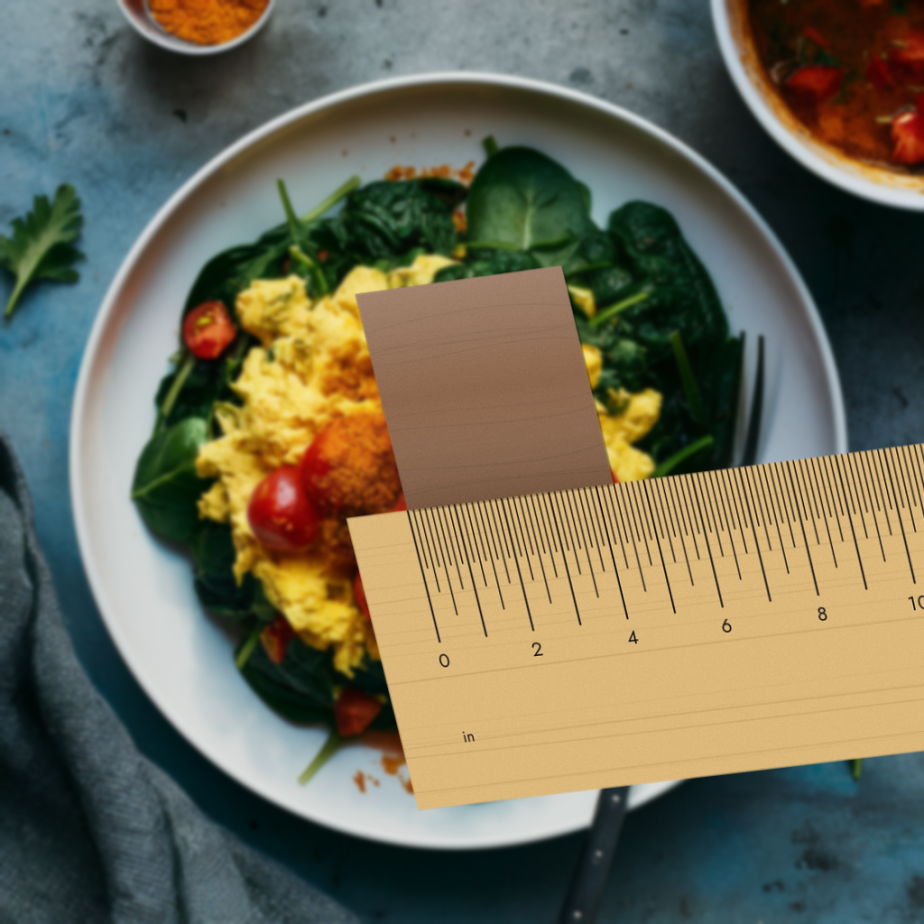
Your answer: 4.375 in
